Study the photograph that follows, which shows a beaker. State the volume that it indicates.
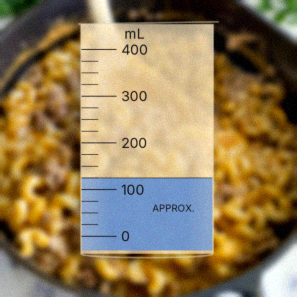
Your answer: 125 mL
